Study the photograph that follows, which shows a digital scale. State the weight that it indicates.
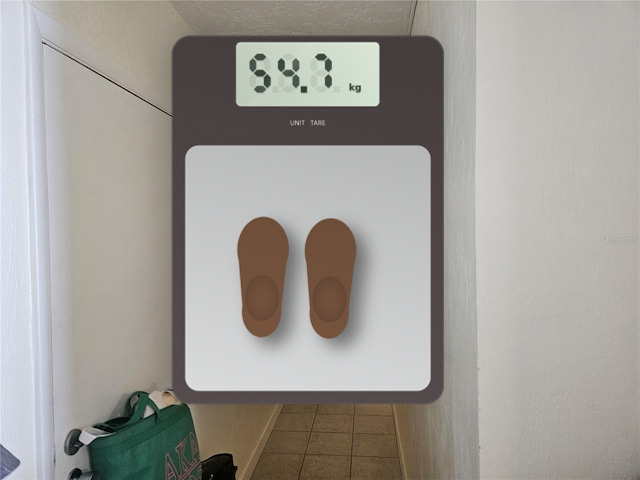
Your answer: 54.7 kg
